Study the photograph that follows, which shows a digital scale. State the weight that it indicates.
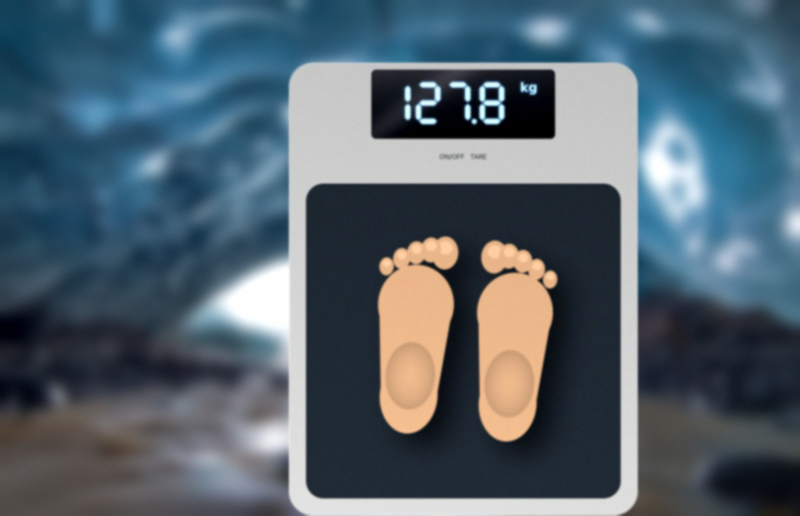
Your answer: 127.8 kg
